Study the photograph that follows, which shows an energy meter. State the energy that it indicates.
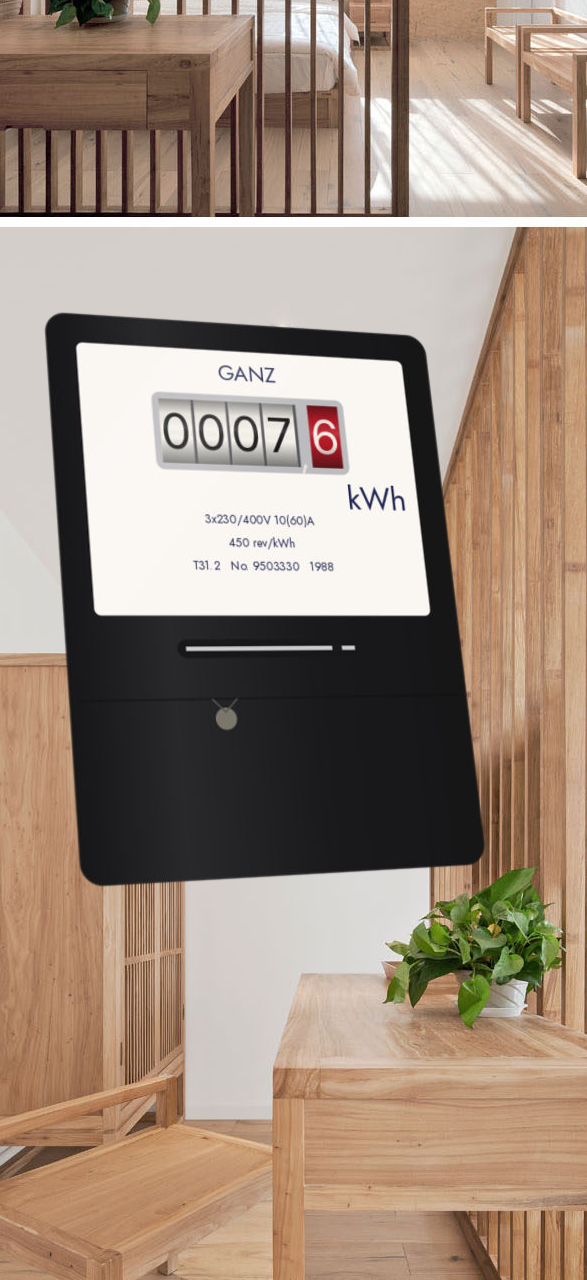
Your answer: 7.6 kWh
